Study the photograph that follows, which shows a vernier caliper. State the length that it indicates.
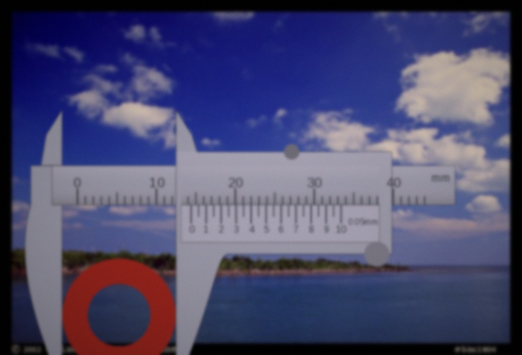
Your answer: 14.4 mm
